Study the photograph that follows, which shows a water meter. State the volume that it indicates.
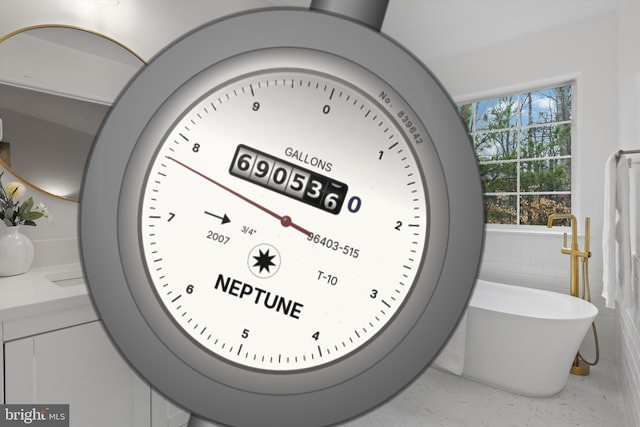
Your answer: 6905357.7 gal
